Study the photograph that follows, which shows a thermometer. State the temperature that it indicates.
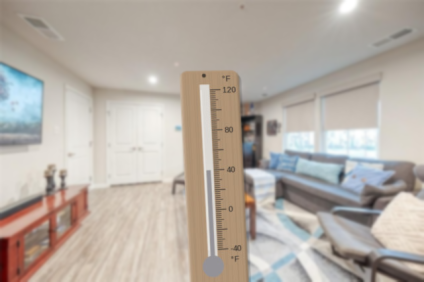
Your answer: 40 °F
